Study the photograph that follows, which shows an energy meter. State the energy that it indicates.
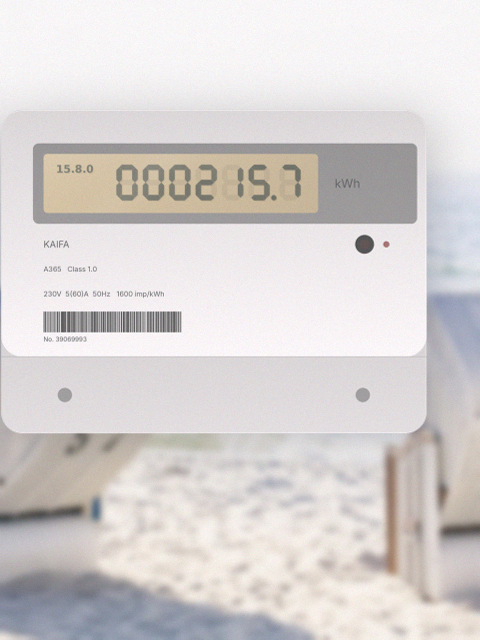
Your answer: 215.7 kWh
